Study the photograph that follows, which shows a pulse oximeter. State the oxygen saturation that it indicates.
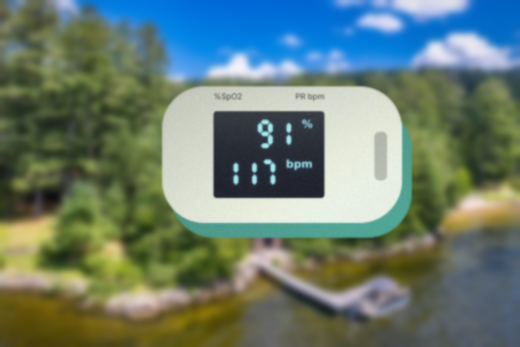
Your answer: 91 %
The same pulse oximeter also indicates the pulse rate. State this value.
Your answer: 117 bpm
